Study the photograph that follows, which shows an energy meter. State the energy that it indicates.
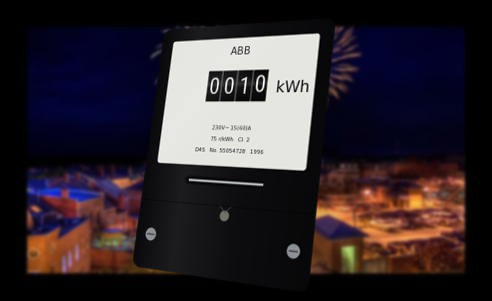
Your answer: 10 kWh
